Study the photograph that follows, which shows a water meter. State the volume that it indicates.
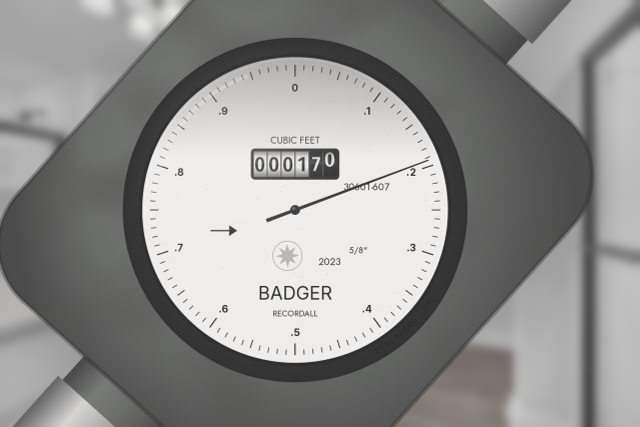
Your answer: 170.19 ft³
